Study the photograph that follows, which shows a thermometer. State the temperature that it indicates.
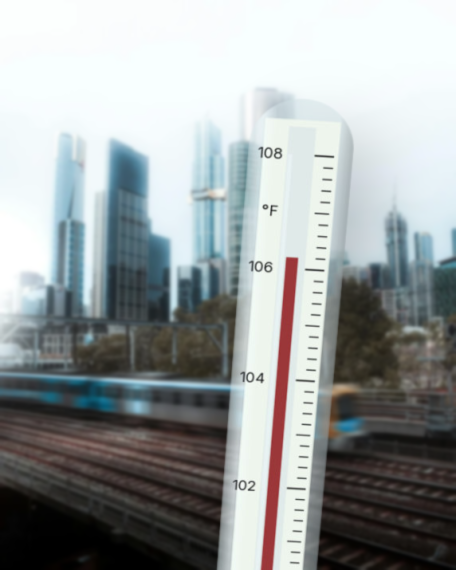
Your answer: 106.2 °F
